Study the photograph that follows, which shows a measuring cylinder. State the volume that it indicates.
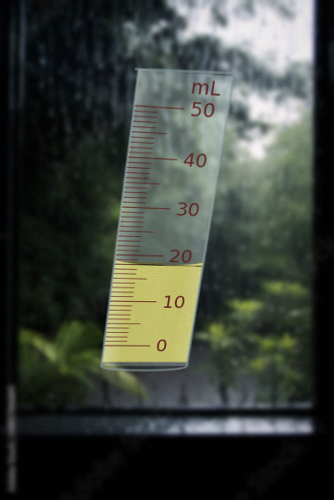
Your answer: 18 mL
